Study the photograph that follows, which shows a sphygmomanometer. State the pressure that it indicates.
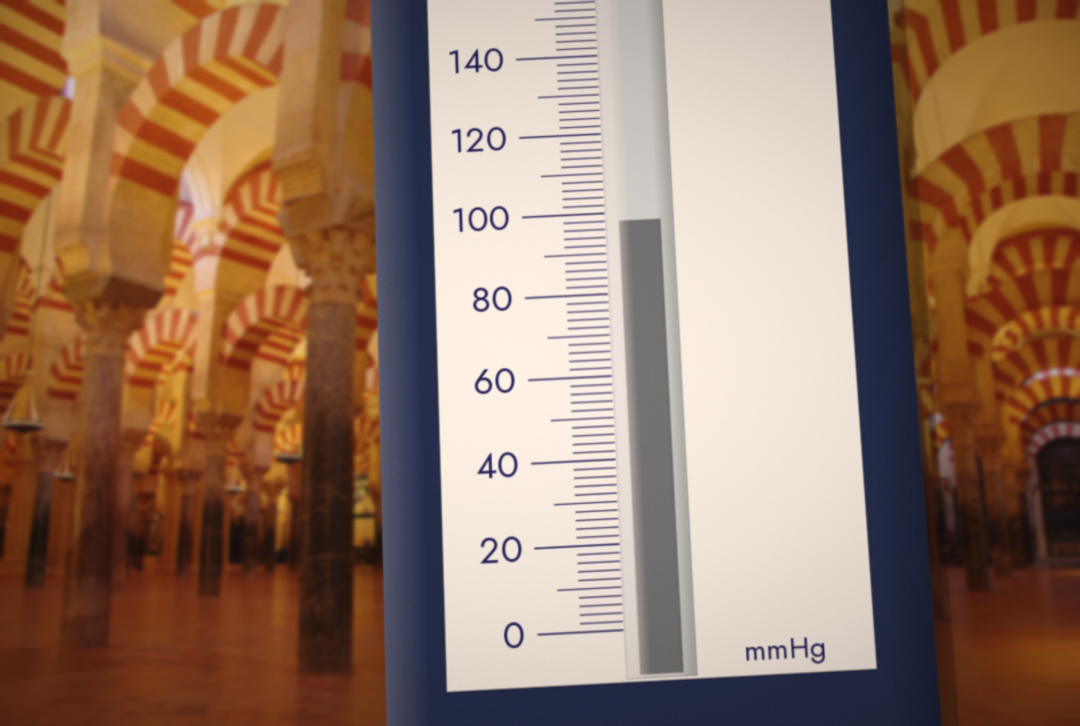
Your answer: 98 mmHg
